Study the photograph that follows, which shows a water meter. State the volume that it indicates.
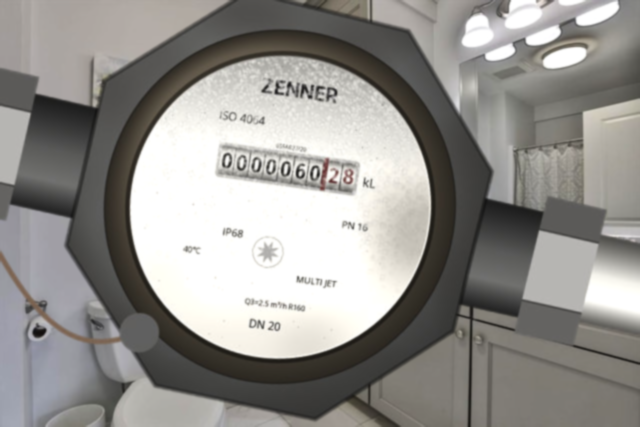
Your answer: 60.28 kL
